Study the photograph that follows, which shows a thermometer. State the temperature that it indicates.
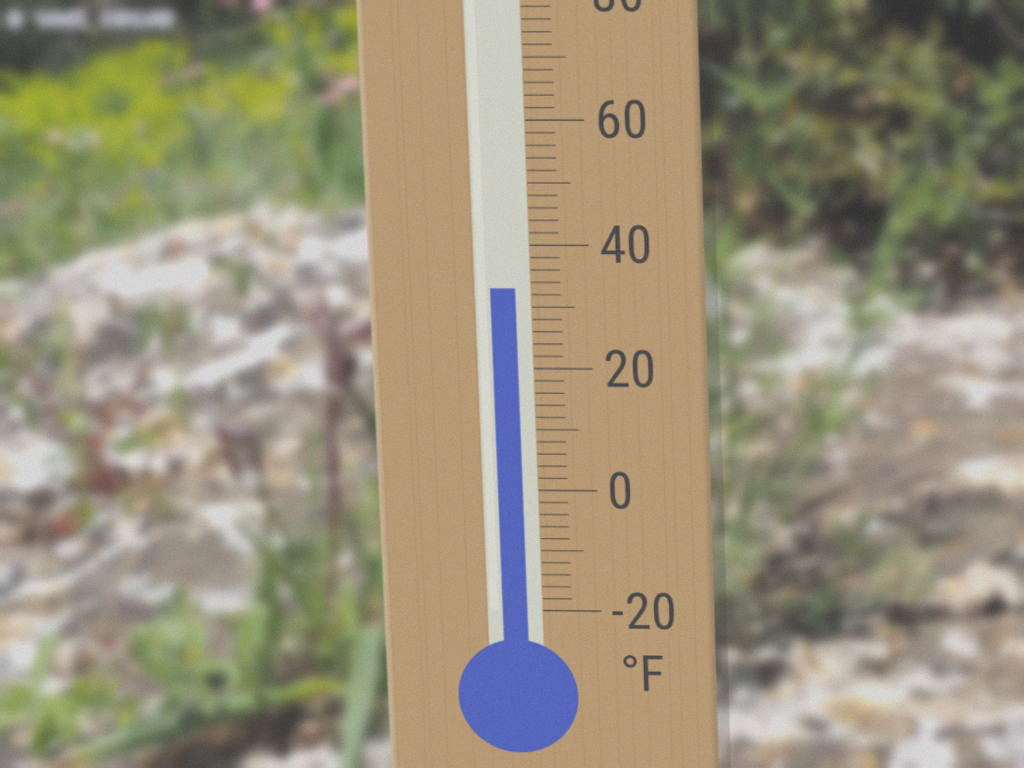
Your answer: 33 °F
